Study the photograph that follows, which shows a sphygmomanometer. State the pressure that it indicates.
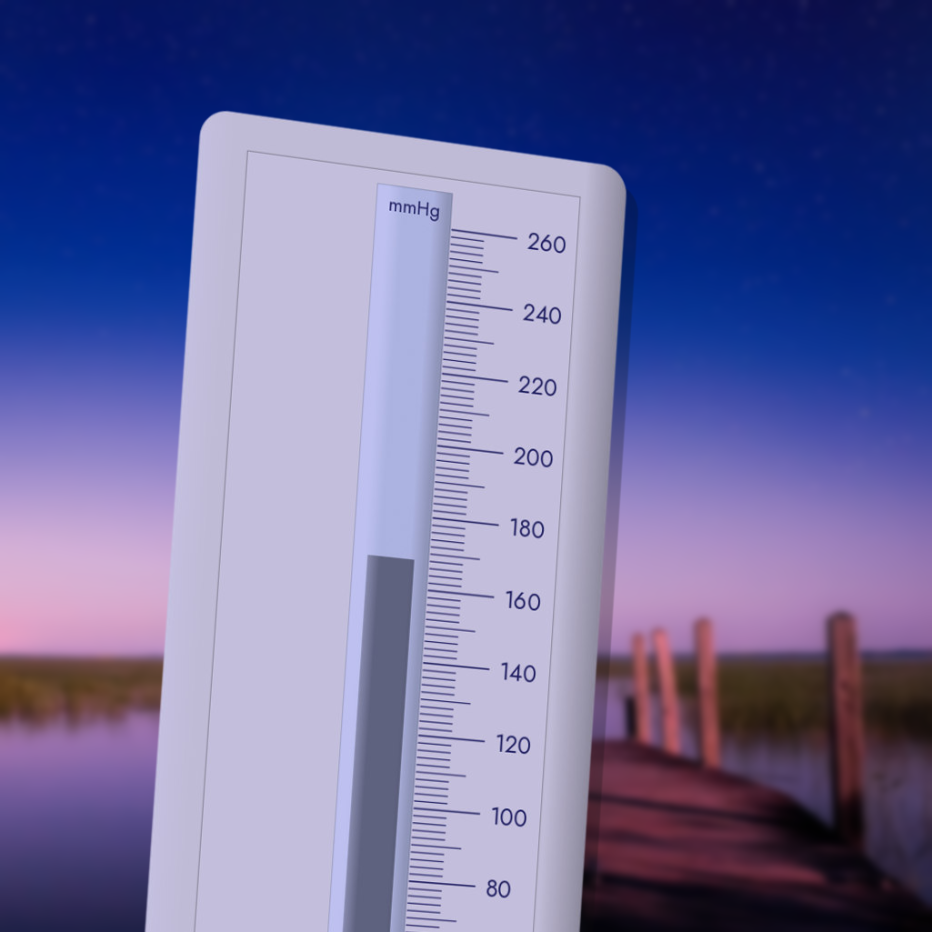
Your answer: 168 mmHg
